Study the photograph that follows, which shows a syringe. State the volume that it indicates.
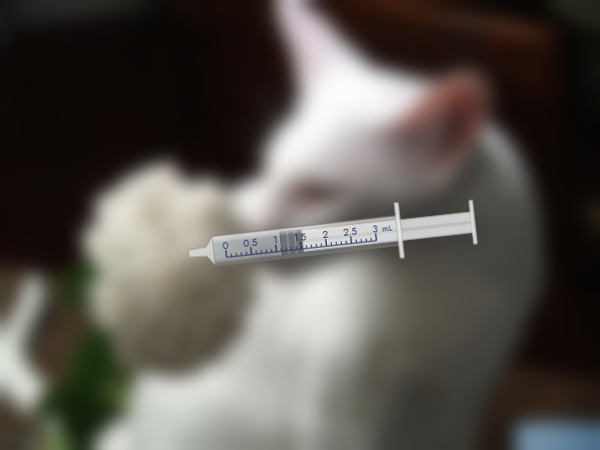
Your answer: 1.1 mL
